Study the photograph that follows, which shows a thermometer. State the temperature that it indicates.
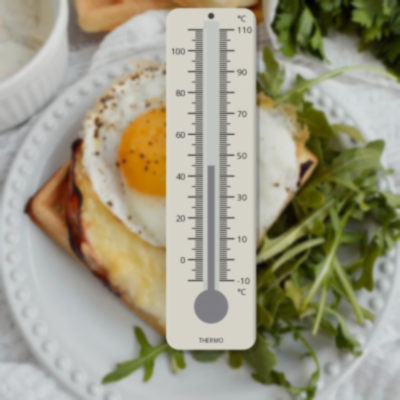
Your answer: 45 °C
